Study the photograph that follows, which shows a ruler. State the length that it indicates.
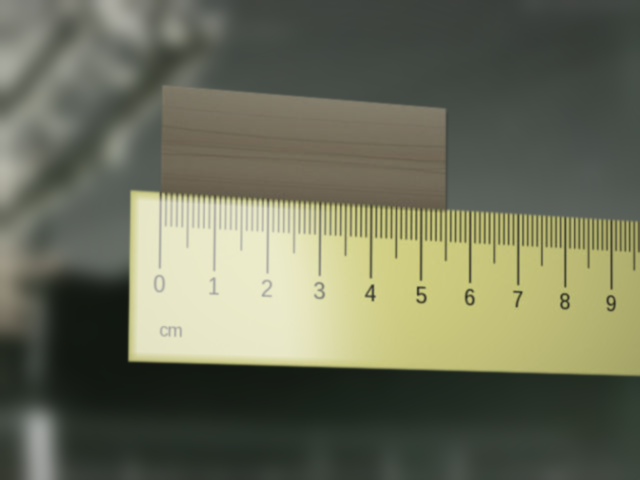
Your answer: 5.5 cm
